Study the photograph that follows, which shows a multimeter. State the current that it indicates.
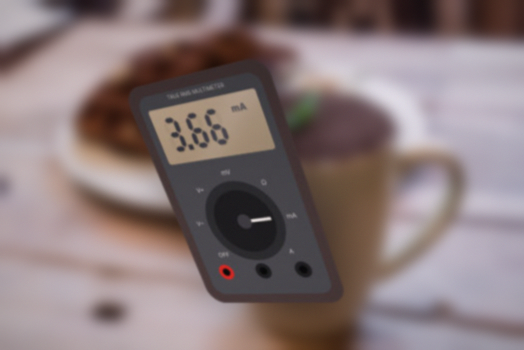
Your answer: 3.66 mA
